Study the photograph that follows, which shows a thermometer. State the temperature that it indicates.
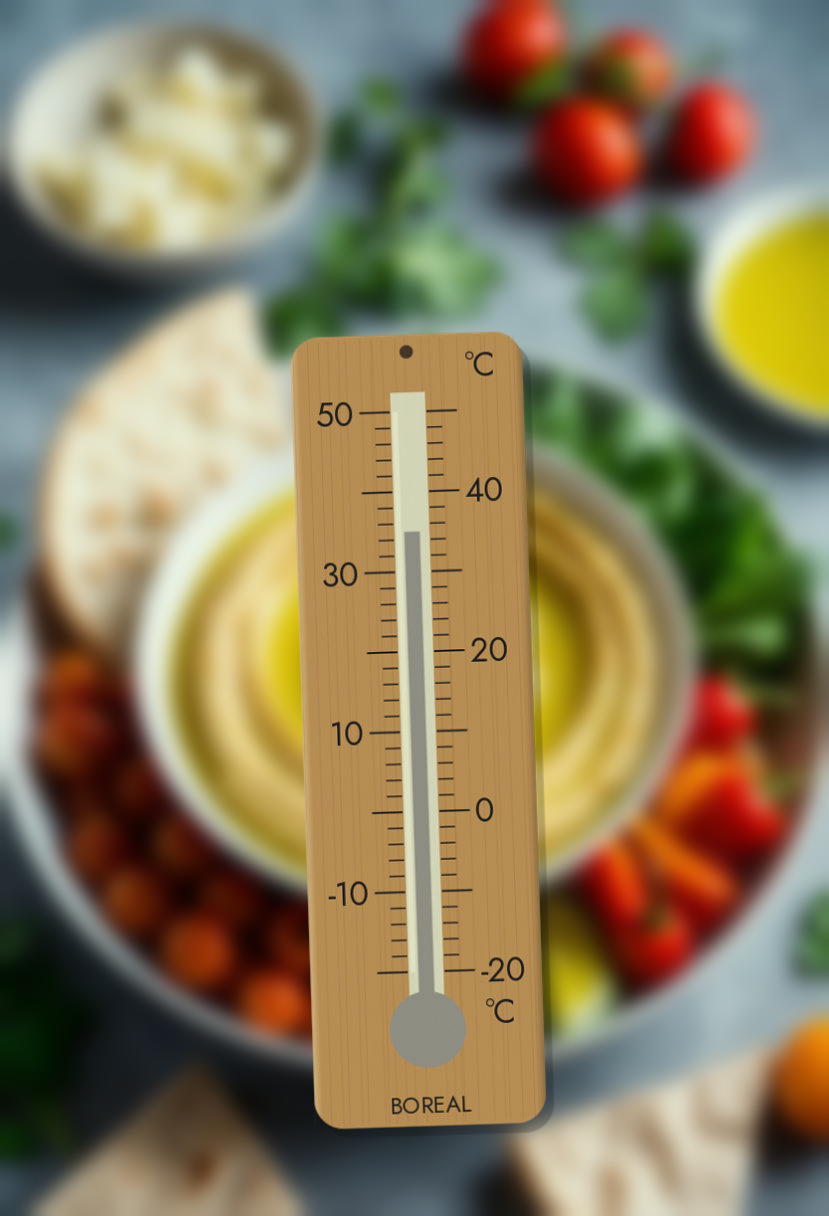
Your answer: 35 °C
